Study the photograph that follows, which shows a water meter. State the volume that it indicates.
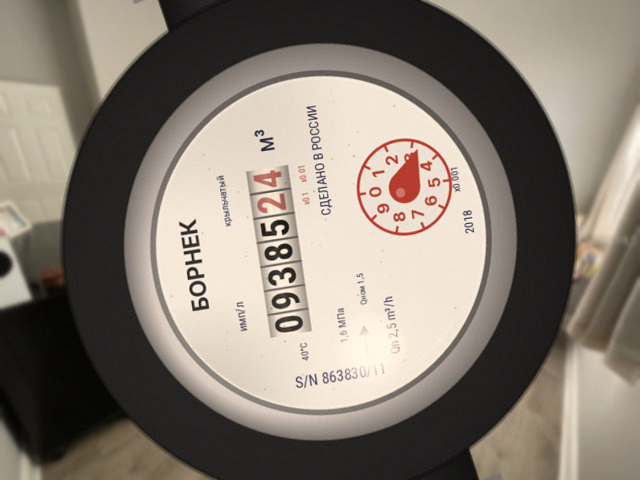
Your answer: 9385.243 m³
